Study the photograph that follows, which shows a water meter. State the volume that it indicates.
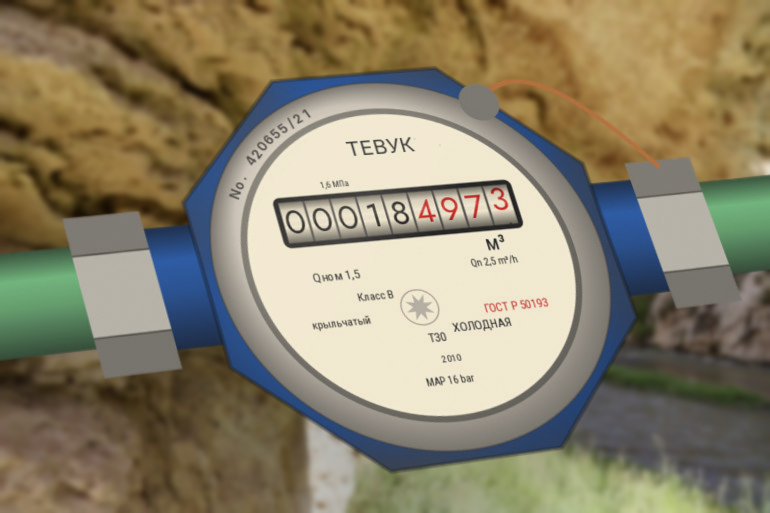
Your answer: 18.4973 m³
